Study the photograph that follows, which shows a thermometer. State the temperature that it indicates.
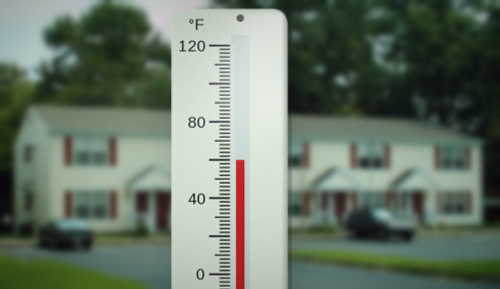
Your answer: 60 °F
